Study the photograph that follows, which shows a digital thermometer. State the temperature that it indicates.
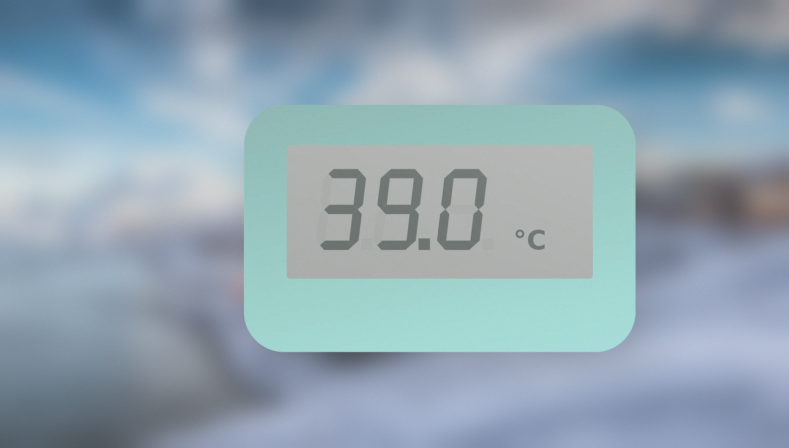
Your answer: 39.0 °C
